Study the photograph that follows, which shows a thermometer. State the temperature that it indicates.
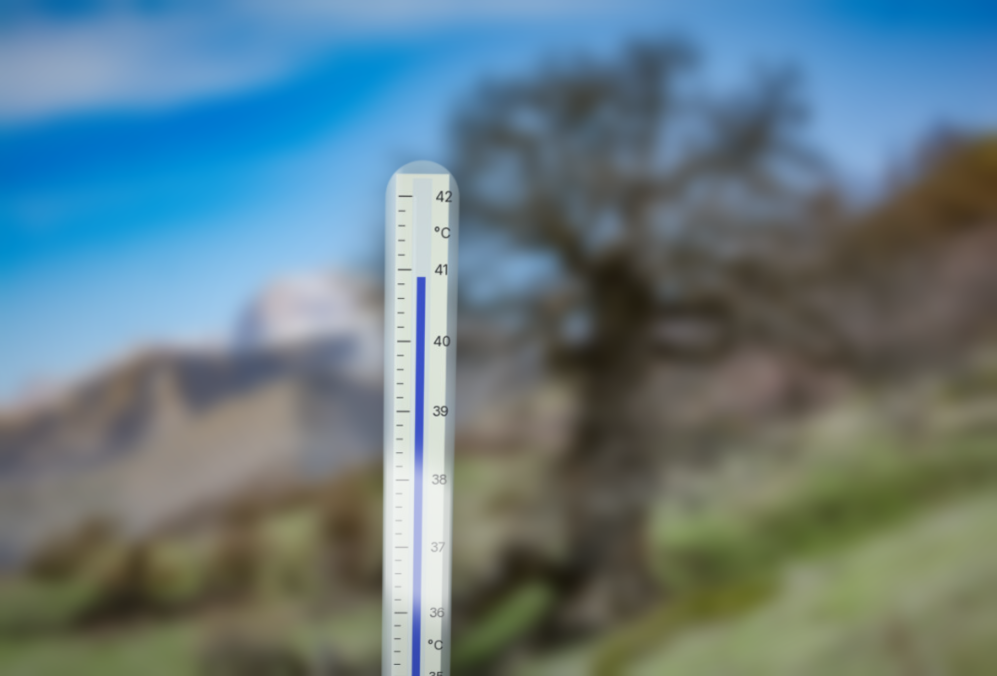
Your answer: 40.9 °C
